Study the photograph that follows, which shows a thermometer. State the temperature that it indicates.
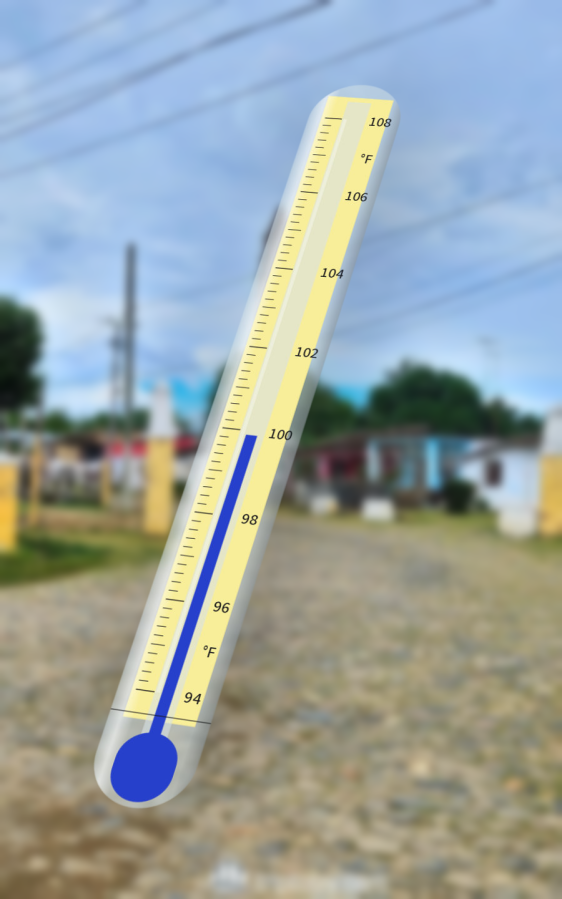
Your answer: 99.9 °F
